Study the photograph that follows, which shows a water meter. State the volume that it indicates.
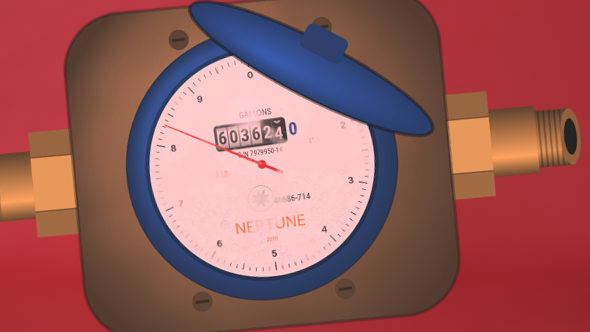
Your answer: 6036238.3 gal
